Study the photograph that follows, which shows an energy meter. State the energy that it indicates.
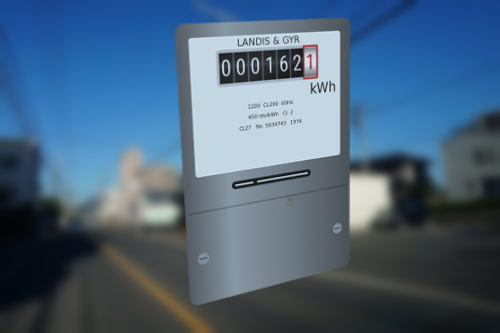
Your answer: 162.1 kWh
